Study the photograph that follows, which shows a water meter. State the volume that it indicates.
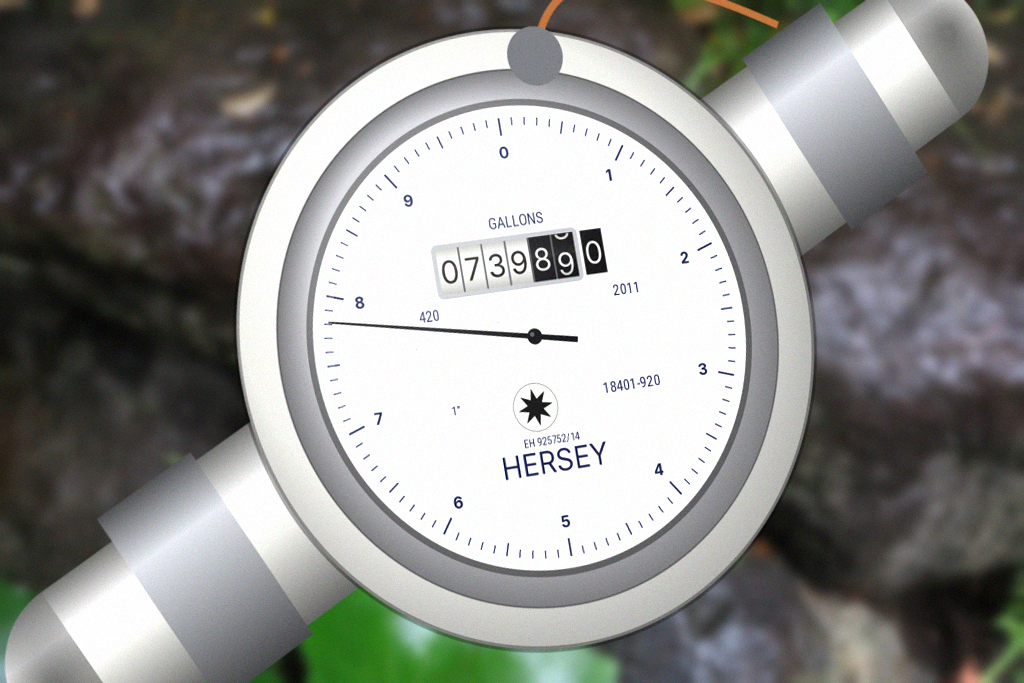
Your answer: 739887.8 gal
